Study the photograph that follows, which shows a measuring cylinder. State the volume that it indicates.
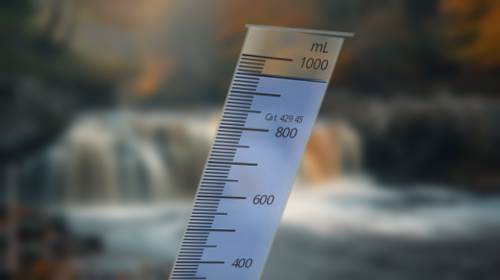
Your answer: 950 mL
